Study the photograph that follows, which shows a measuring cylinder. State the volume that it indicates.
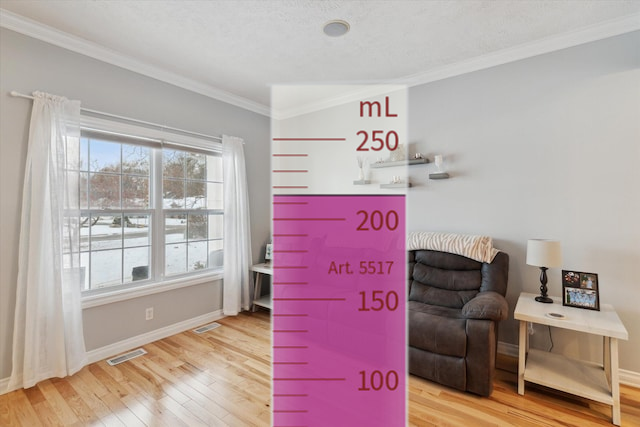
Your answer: 215 mL
